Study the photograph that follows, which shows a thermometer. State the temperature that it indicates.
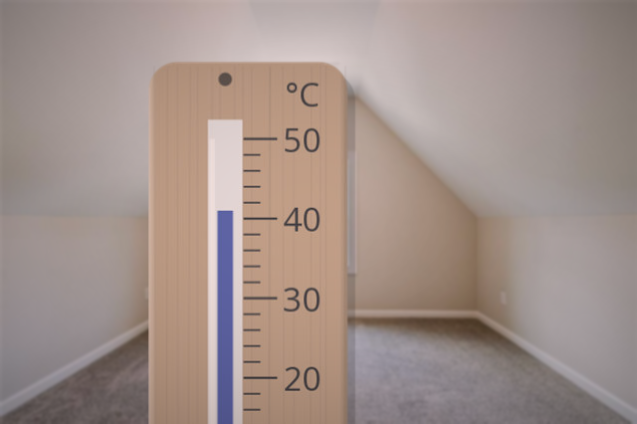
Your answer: 41 °C
